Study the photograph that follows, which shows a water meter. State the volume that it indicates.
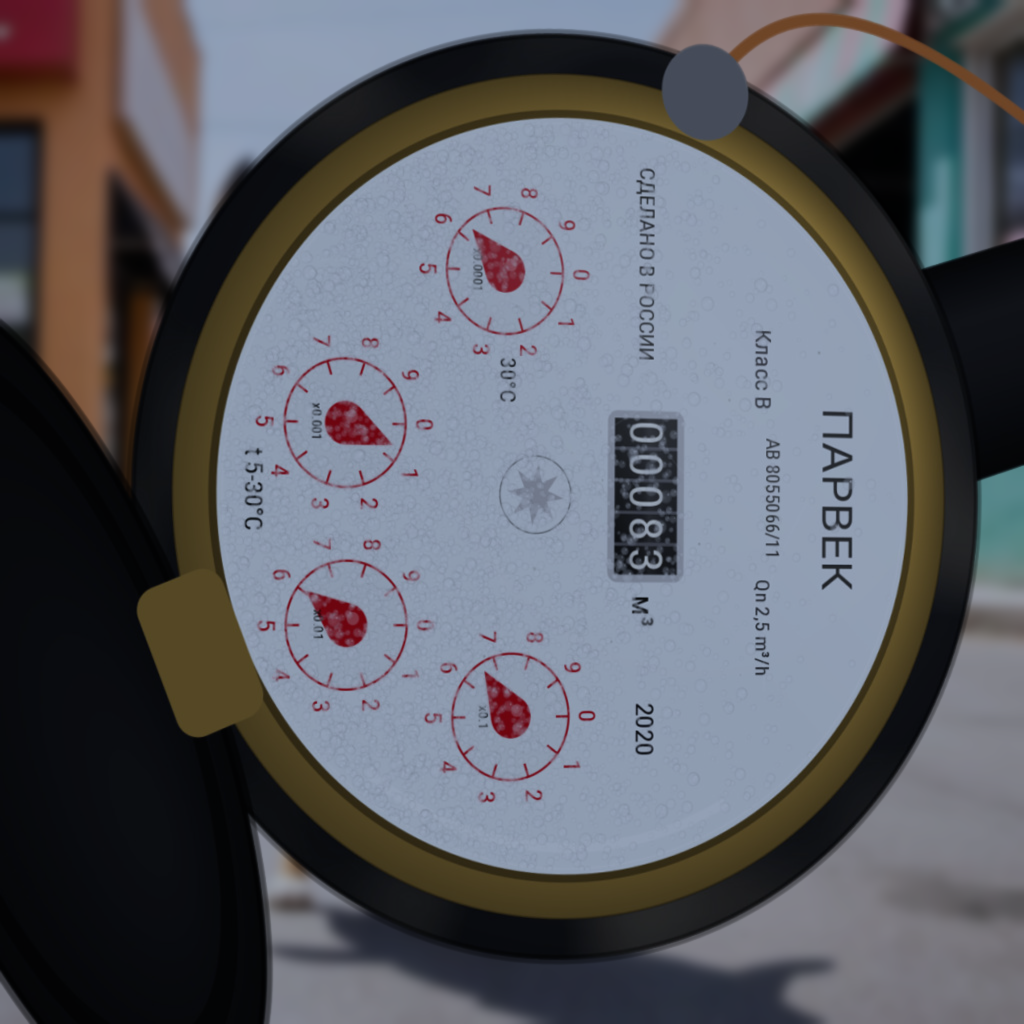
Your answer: 83.6606 m³
